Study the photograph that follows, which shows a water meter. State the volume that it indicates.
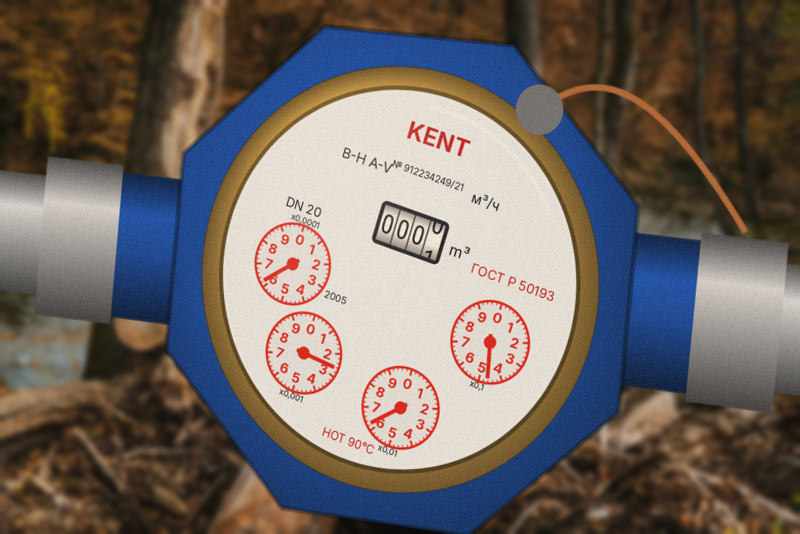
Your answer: 0.4626 m³
